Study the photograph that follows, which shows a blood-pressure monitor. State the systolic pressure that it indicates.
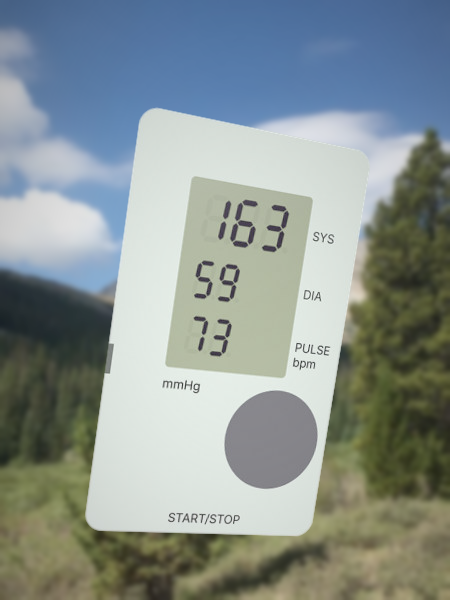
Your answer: 163 mmHg
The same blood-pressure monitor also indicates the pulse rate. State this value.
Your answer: 73 bpm
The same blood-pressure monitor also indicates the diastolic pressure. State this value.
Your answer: 59 mmHg
